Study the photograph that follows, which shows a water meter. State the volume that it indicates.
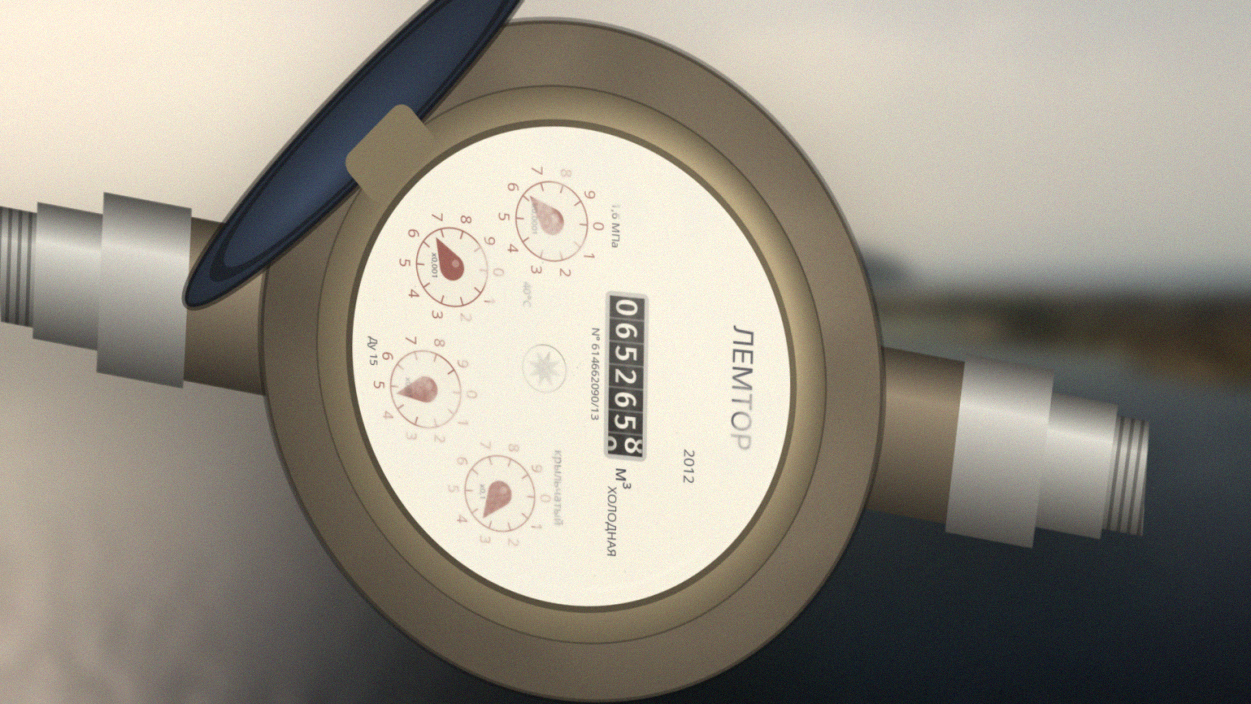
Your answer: 652658.3466 m³
